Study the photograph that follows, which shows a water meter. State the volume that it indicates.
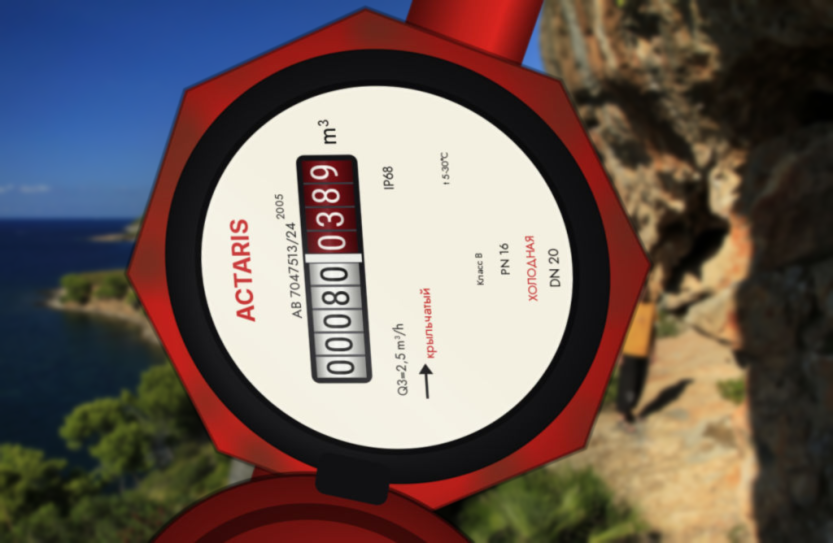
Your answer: 80.0389 m³
